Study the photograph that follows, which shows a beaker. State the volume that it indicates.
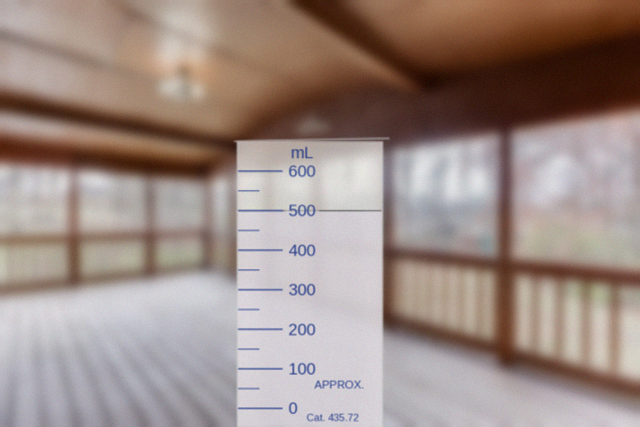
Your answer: 500 mL
